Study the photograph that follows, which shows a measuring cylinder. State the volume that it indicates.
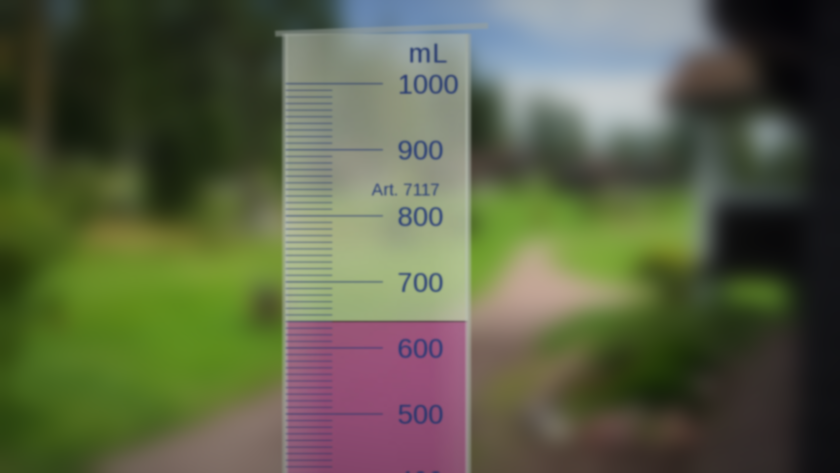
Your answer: 640 mL
